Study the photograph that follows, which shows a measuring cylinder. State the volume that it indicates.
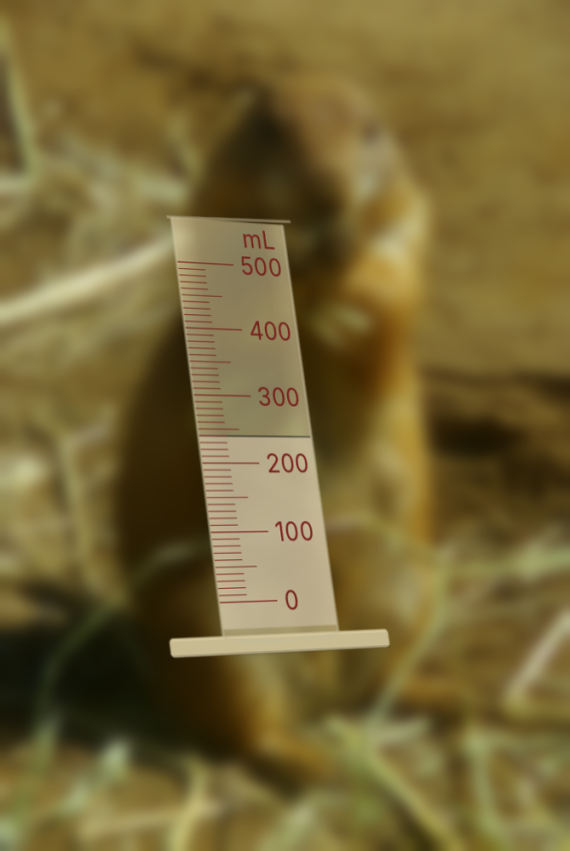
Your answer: 240 mL
